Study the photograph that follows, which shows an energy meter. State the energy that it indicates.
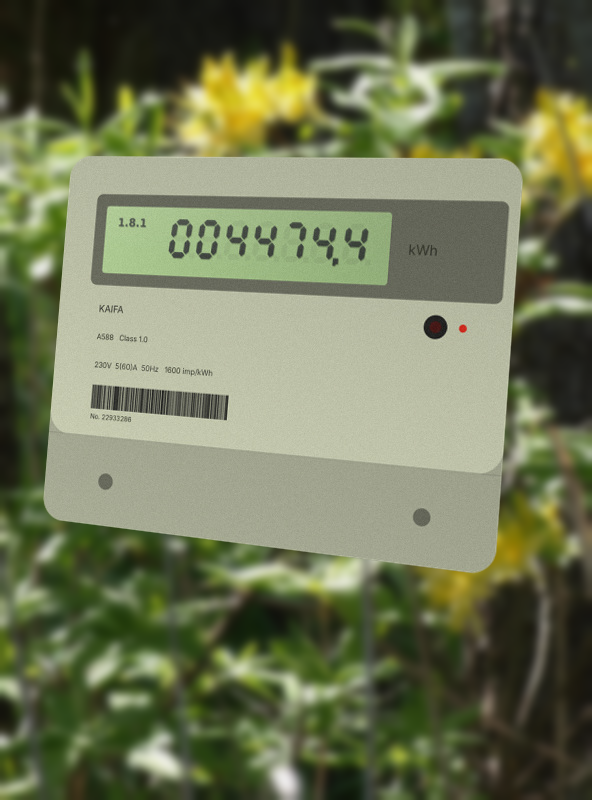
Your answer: 4474.4 kWh
